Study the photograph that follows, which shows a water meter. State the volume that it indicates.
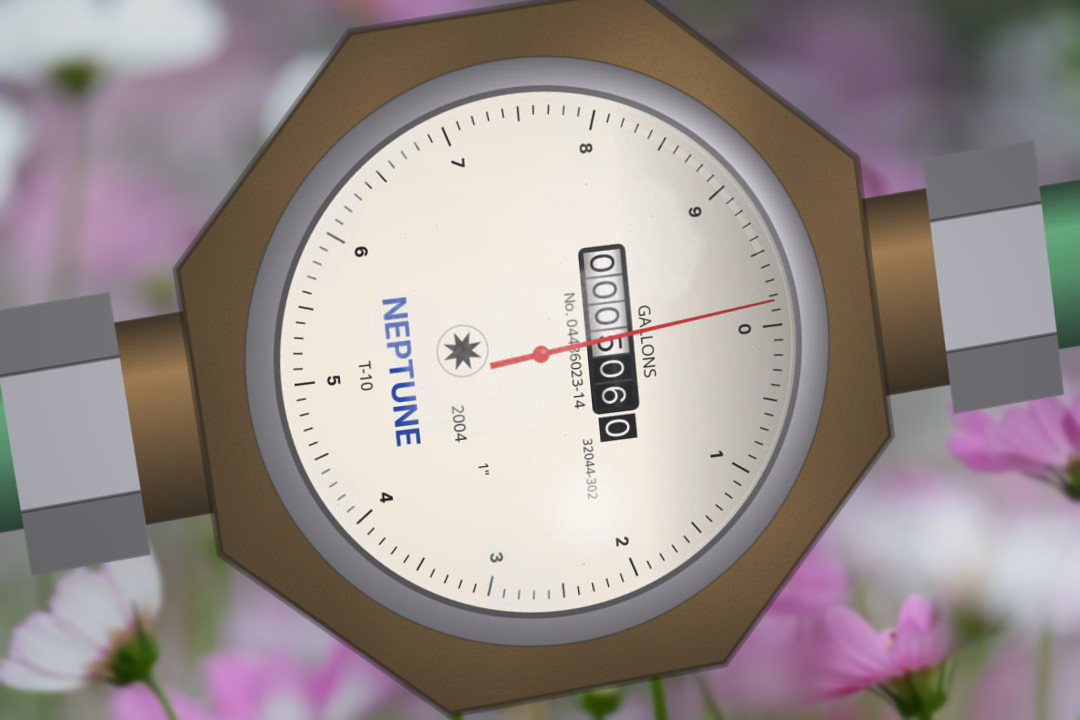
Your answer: 5059.8 gal
